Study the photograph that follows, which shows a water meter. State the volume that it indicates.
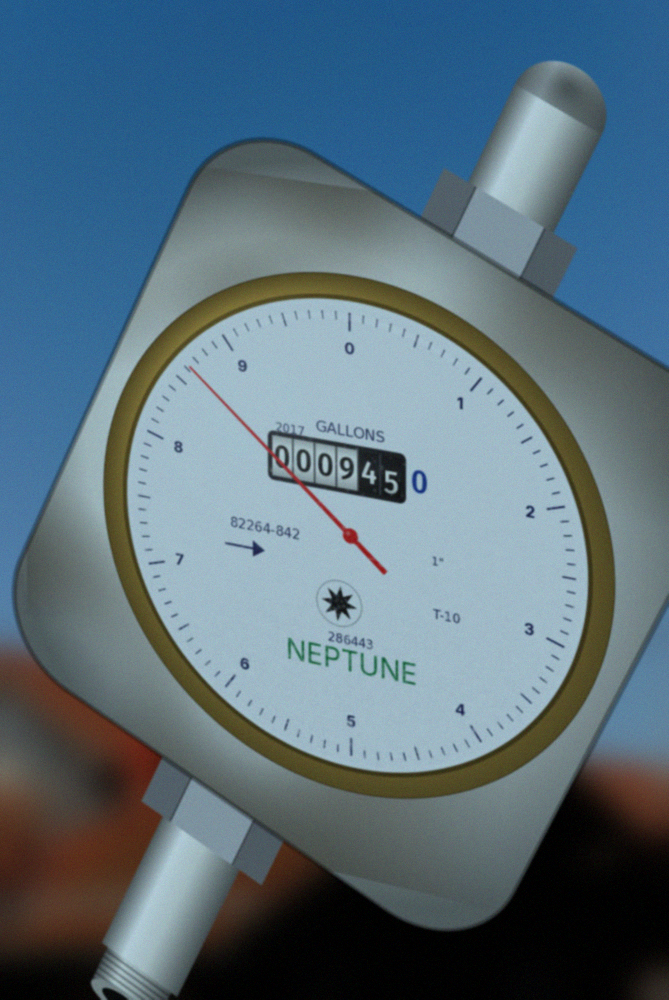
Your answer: 9448.6 gal
